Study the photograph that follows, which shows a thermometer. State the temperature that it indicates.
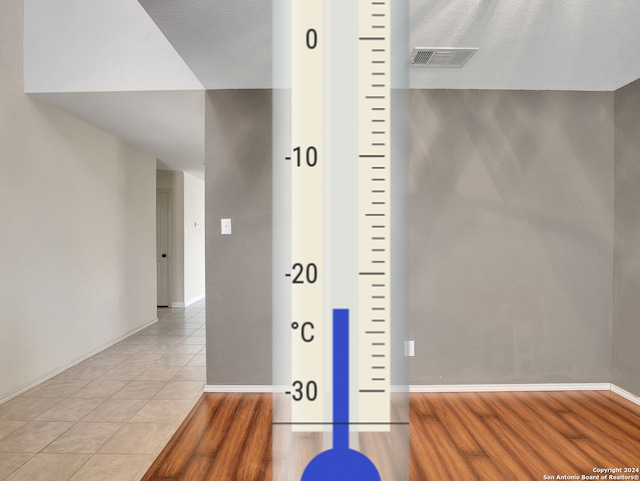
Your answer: -23 °C
